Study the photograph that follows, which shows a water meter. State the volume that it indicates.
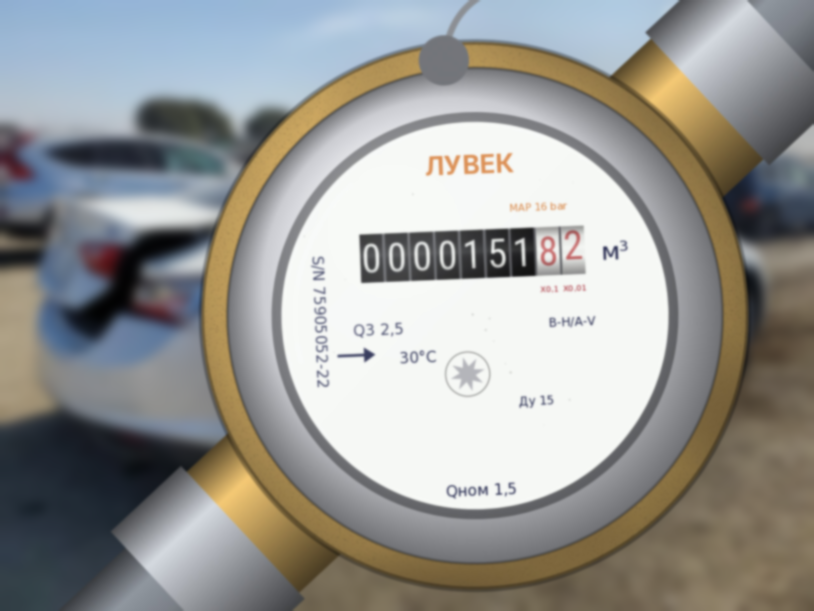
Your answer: 151.82 m³
